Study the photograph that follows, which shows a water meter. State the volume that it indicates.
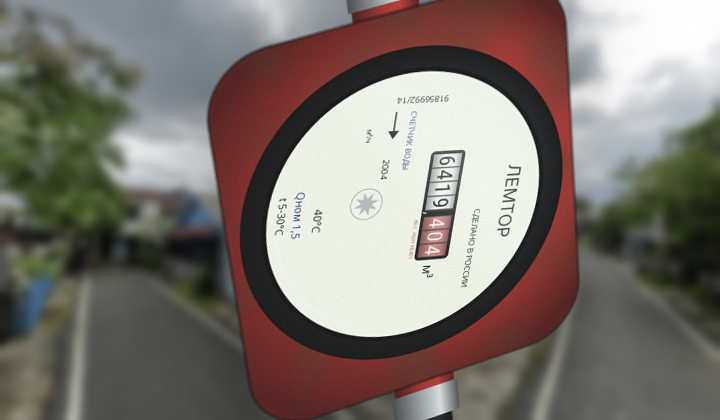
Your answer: 6419.404 m³
